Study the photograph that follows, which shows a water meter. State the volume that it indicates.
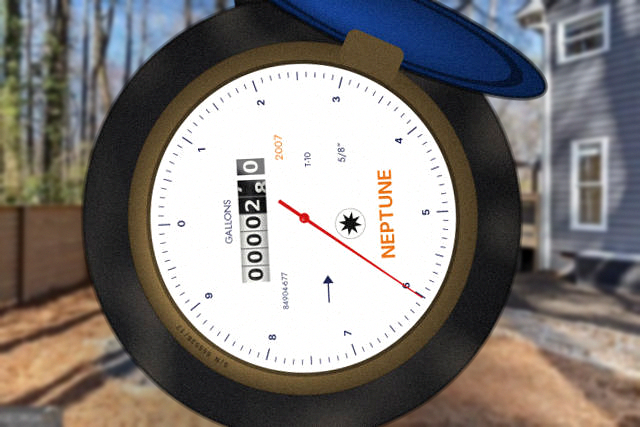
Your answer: 276.0 gal
